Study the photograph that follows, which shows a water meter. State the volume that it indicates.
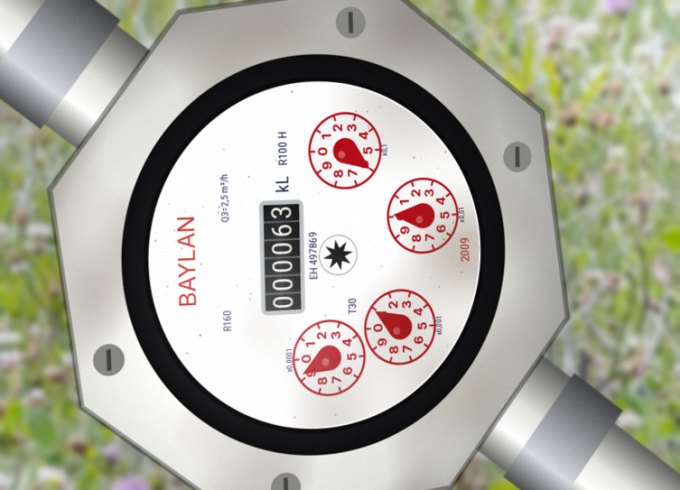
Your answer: 63.6009 kL
